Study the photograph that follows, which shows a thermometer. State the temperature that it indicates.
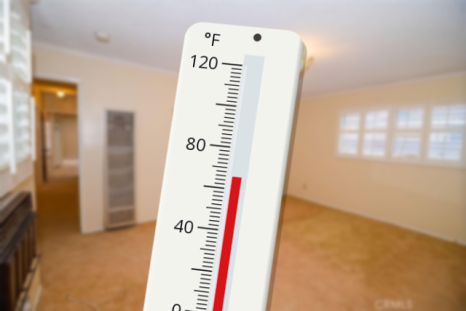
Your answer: 66 °F
